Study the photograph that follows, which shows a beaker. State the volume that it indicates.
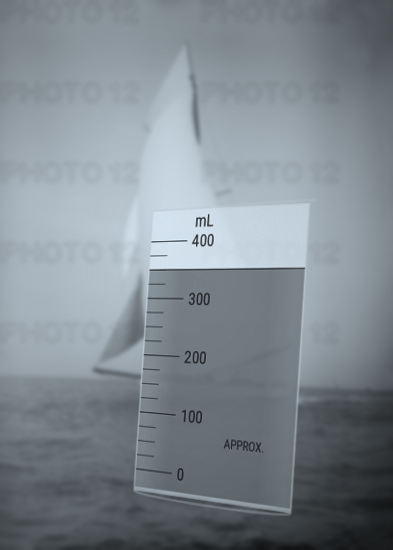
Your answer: 350 mL
